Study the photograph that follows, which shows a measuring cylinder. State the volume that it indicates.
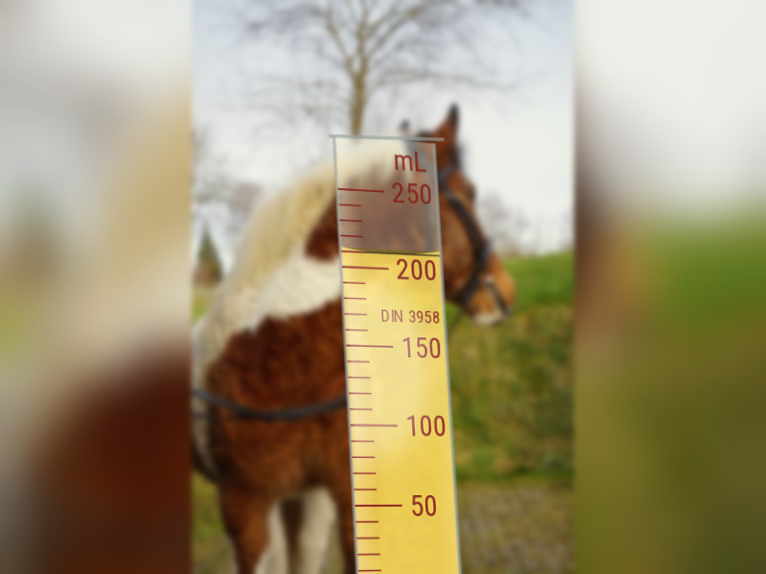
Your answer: 210 mL
